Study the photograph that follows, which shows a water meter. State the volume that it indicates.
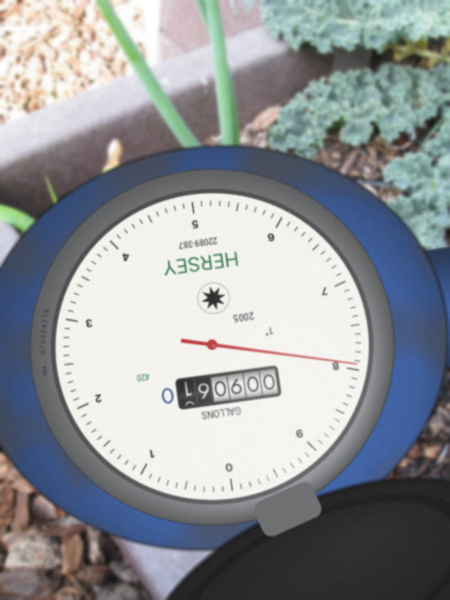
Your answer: 90607.9 gal
